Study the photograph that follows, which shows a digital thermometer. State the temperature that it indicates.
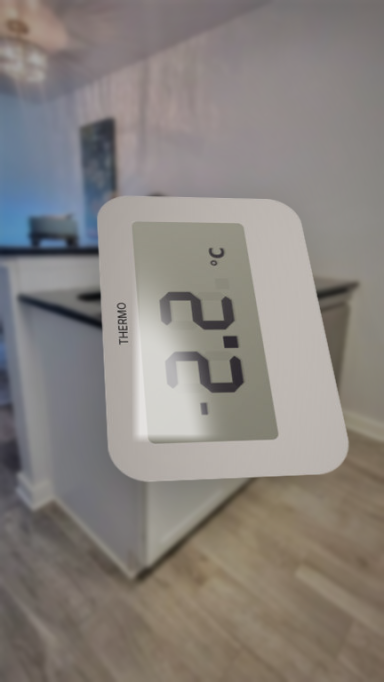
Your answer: -2.2 °C
